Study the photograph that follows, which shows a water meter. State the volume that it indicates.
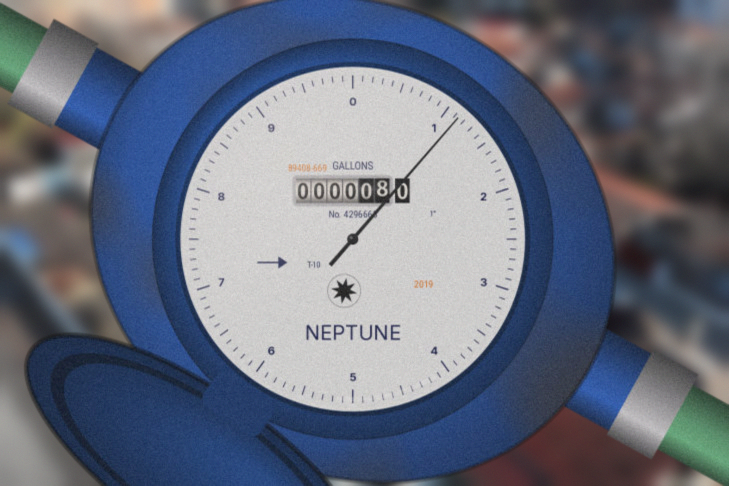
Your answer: 81.1 gal
